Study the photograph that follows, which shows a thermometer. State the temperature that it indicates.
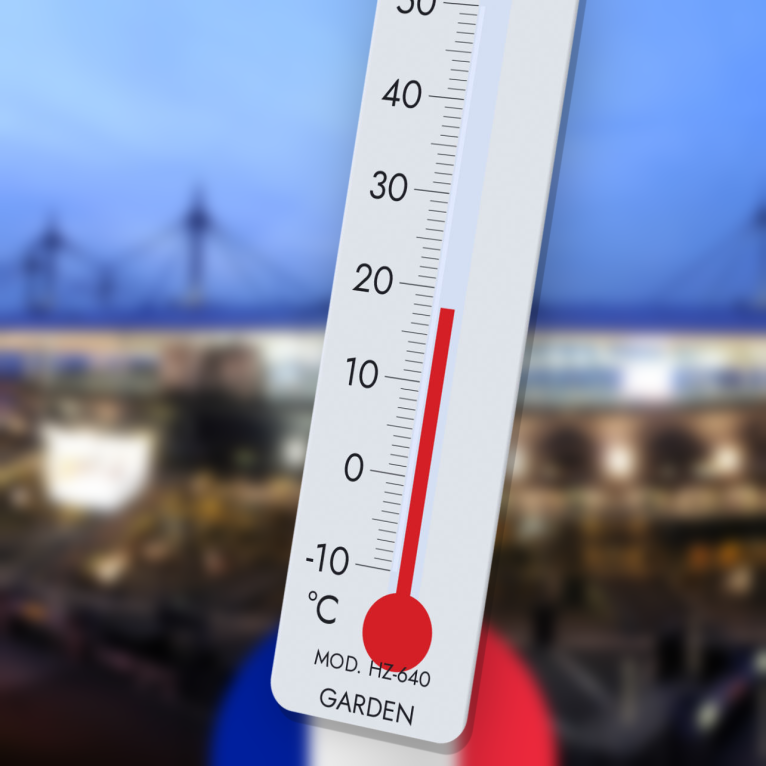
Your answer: 18 °C
